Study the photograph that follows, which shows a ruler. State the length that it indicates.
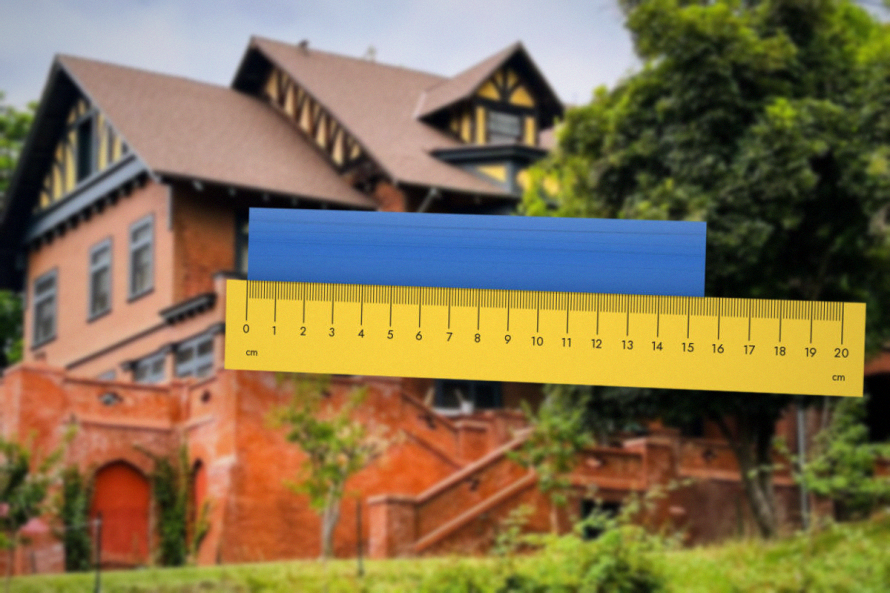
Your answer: 15.5 cm
